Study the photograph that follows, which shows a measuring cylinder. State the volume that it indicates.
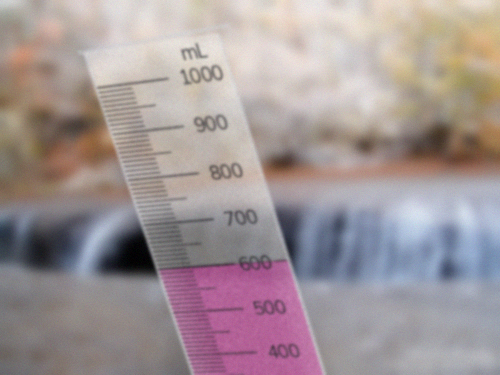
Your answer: 600 mL
